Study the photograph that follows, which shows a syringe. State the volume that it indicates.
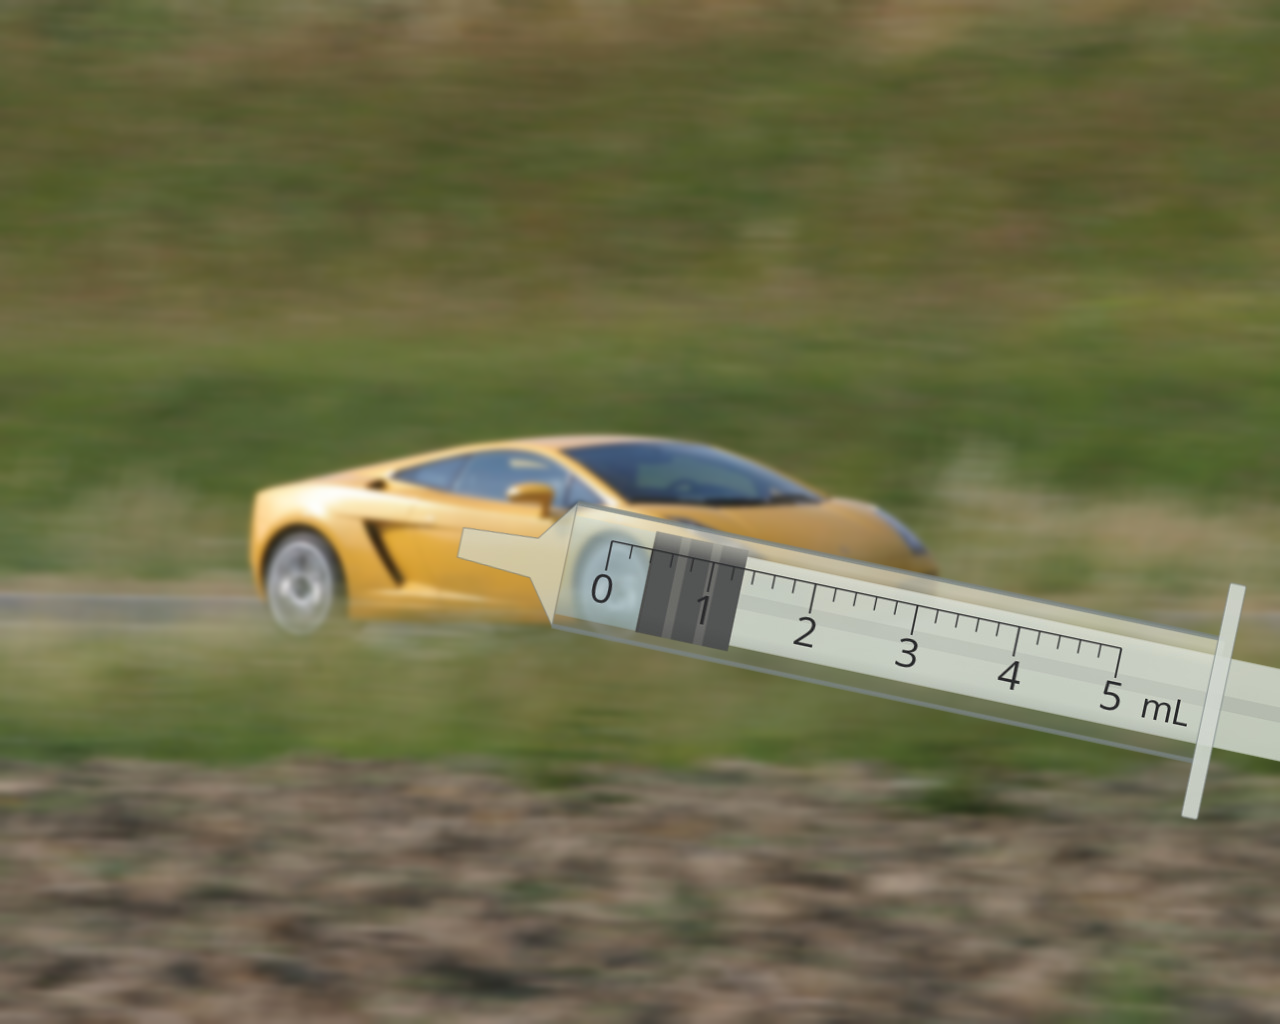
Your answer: 0.4 mL
